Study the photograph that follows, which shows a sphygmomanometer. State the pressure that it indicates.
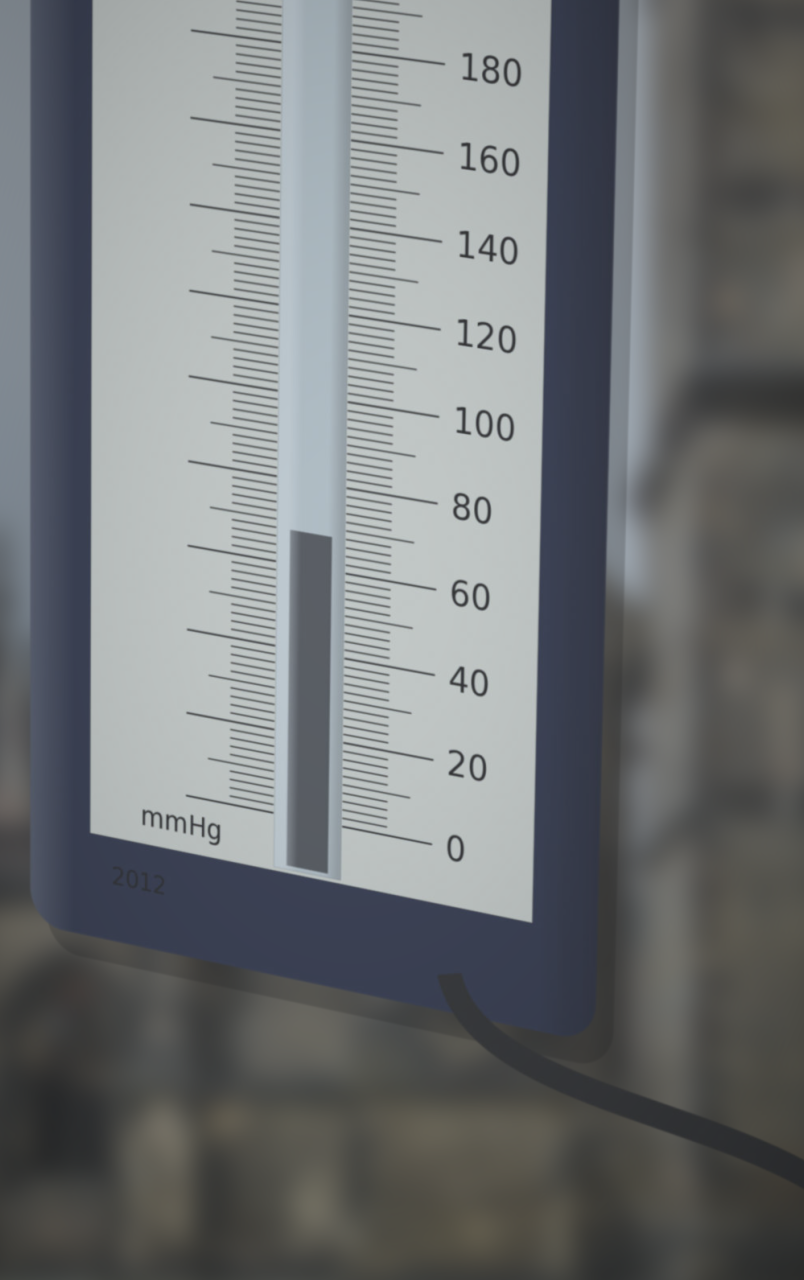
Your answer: 68 mmHg
